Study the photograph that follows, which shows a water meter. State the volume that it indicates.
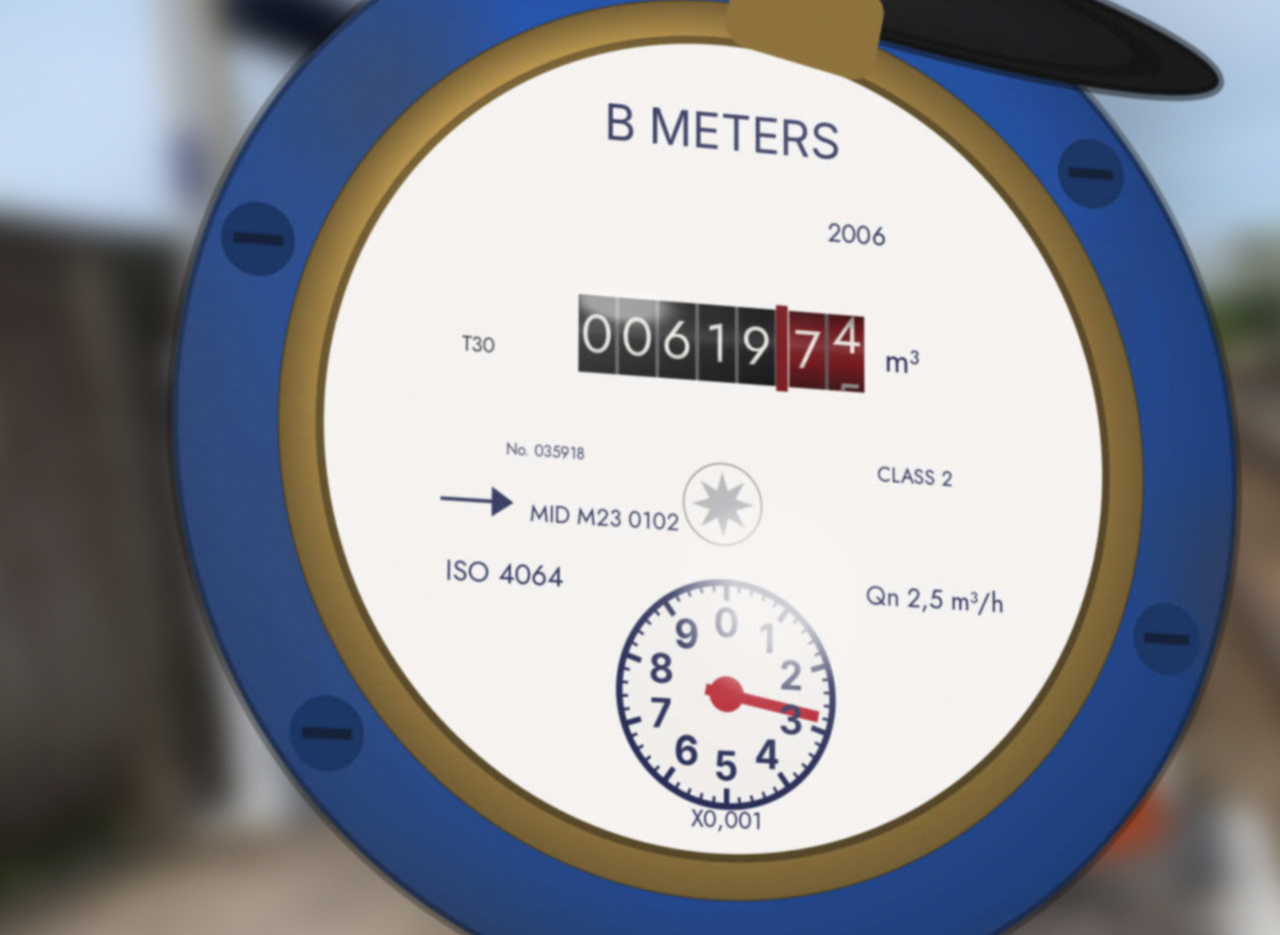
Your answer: 619.742 m³
